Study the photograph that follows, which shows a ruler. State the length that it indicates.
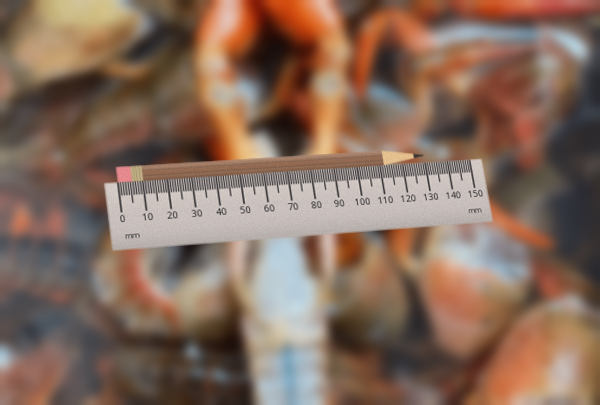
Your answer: 130 mm
